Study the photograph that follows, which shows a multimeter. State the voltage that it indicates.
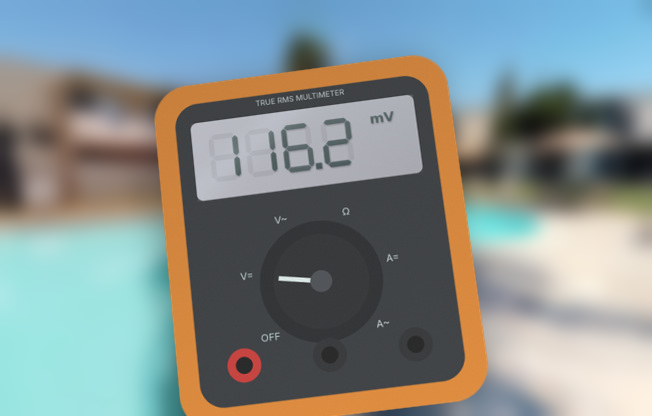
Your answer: 116.2 mV
